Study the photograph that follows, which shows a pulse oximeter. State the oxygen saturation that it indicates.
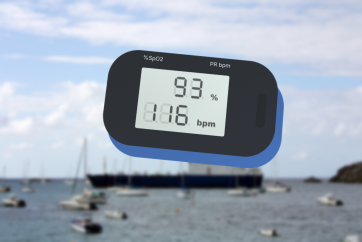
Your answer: 93 %
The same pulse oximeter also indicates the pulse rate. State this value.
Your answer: 116 bpm
